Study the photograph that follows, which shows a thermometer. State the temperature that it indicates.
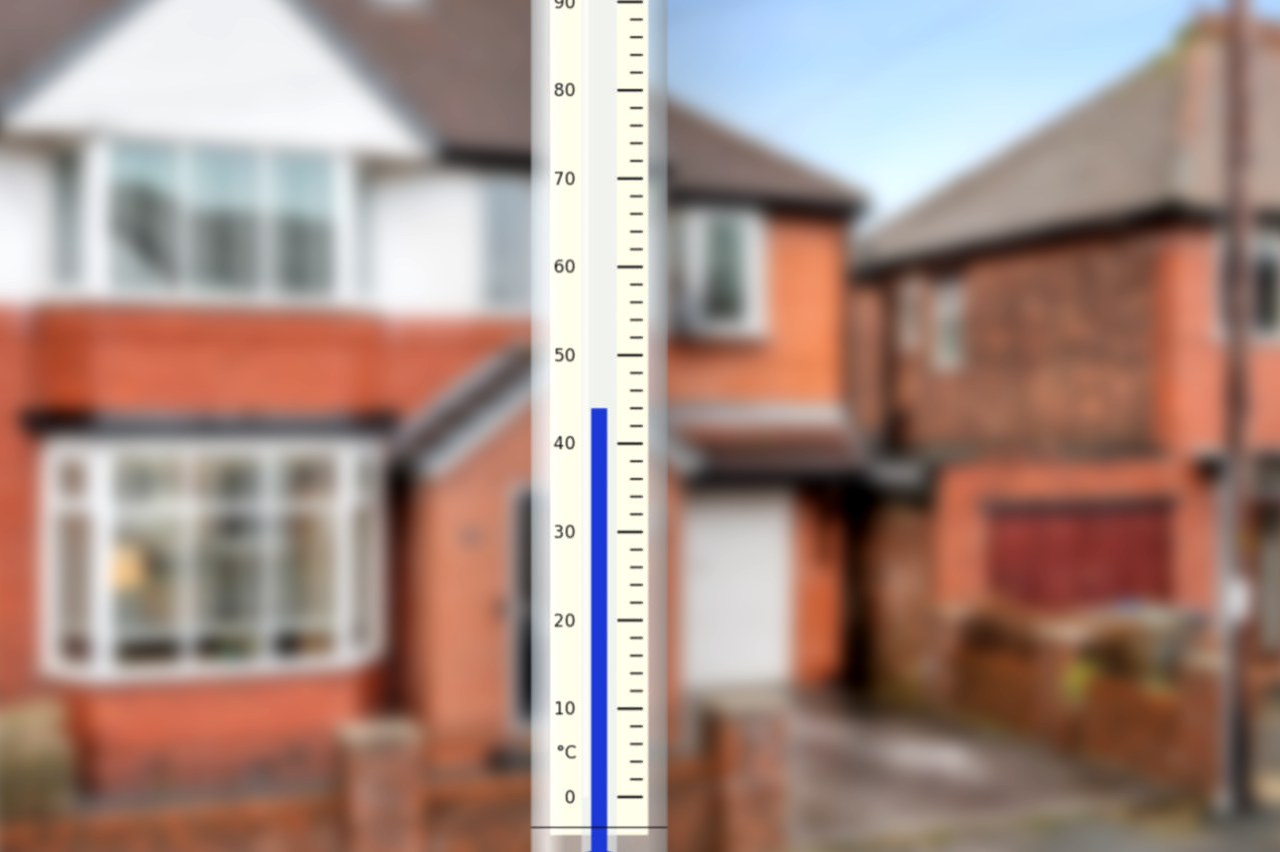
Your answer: 44 °C
